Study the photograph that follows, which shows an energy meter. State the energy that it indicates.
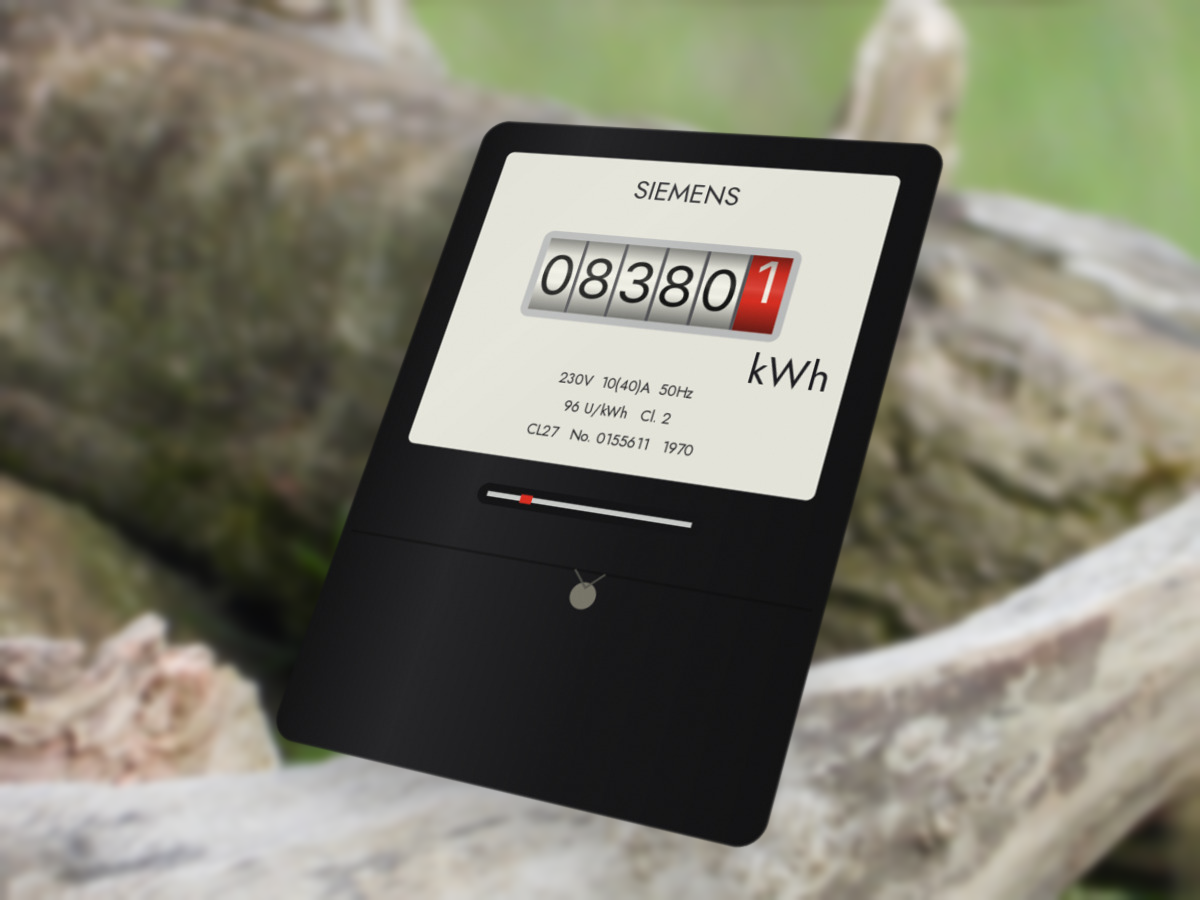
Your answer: 8380.1 kWh
